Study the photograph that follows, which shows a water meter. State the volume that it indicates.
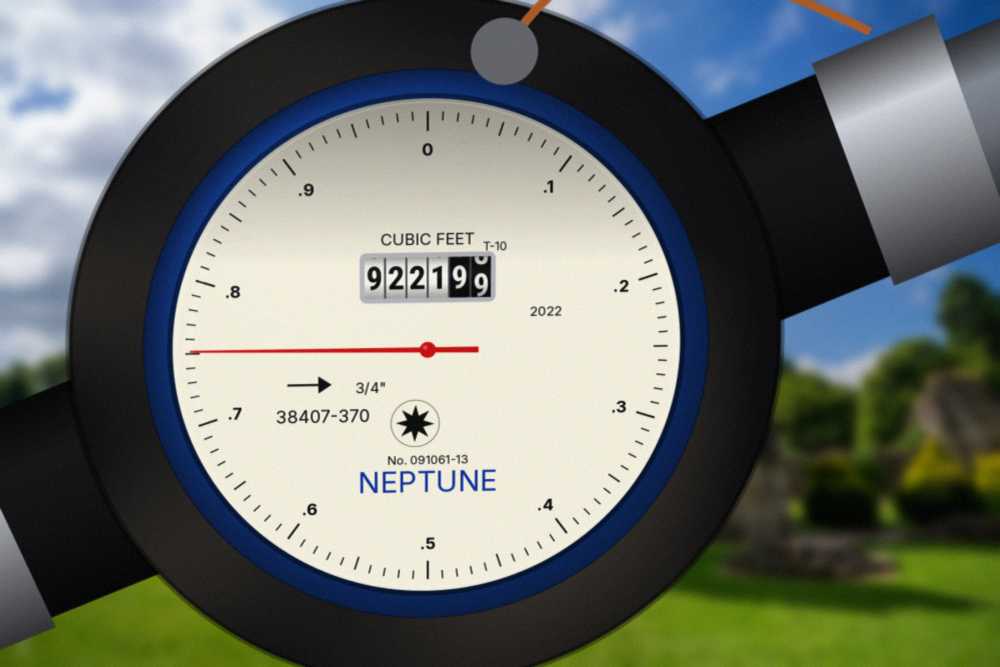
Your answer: 922198.75 ft³
